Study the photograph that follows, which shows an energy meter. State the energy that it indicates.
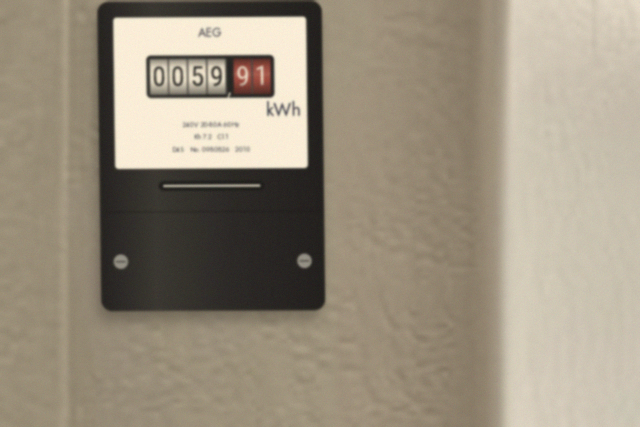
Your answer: 59.91 kWh
